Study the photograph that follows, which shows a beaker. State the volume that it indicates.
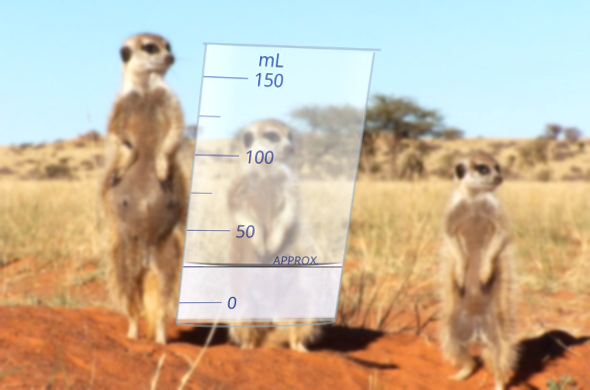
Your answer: 25 mL
